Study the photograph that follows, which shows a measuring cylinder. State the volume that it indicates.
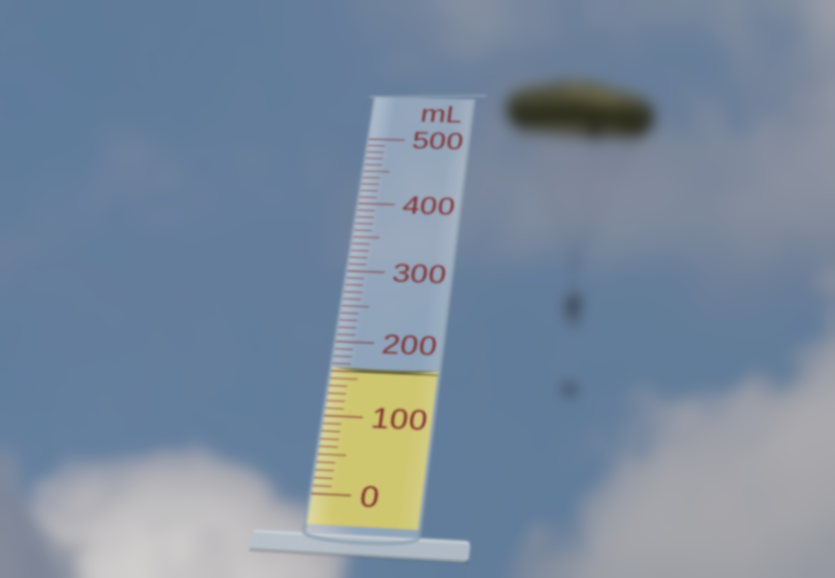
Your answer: 160 mL
